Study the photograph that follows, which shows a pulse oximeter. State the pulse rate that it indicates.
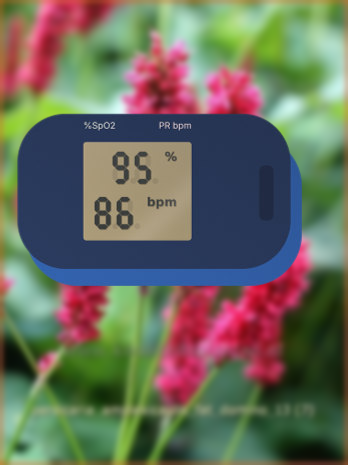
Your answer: 86 bpm
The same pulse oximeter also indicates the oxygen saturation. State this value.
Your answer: 95 %
